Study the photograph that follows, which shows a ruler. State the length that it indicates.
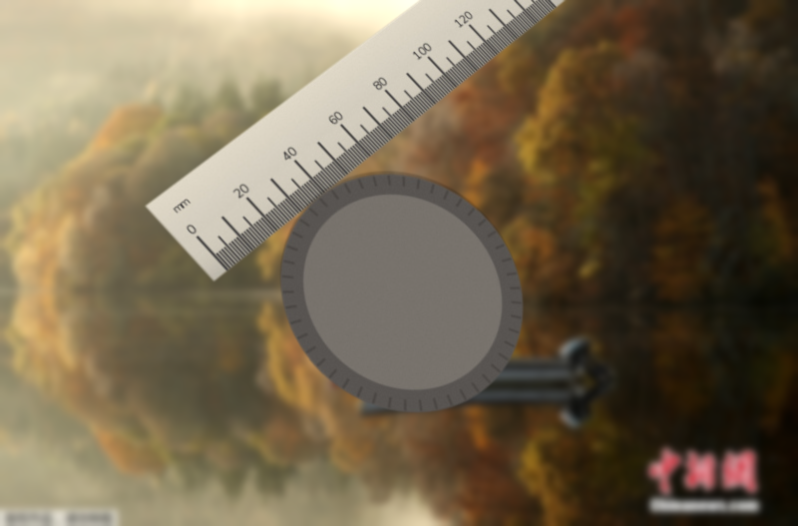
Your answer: 75 mm
